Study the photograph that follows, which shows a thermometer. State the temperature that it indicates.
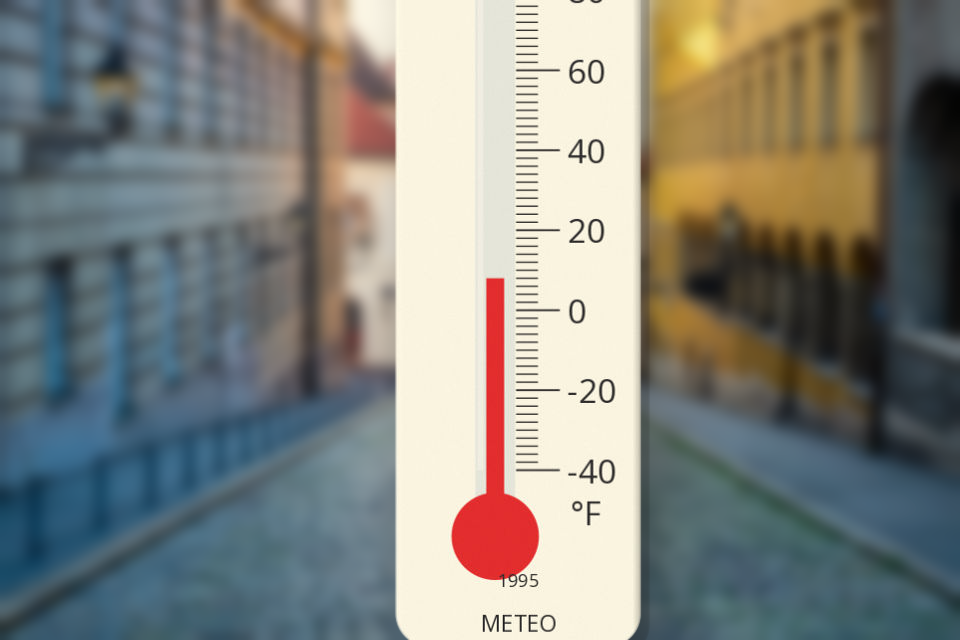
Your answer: 8 °F
